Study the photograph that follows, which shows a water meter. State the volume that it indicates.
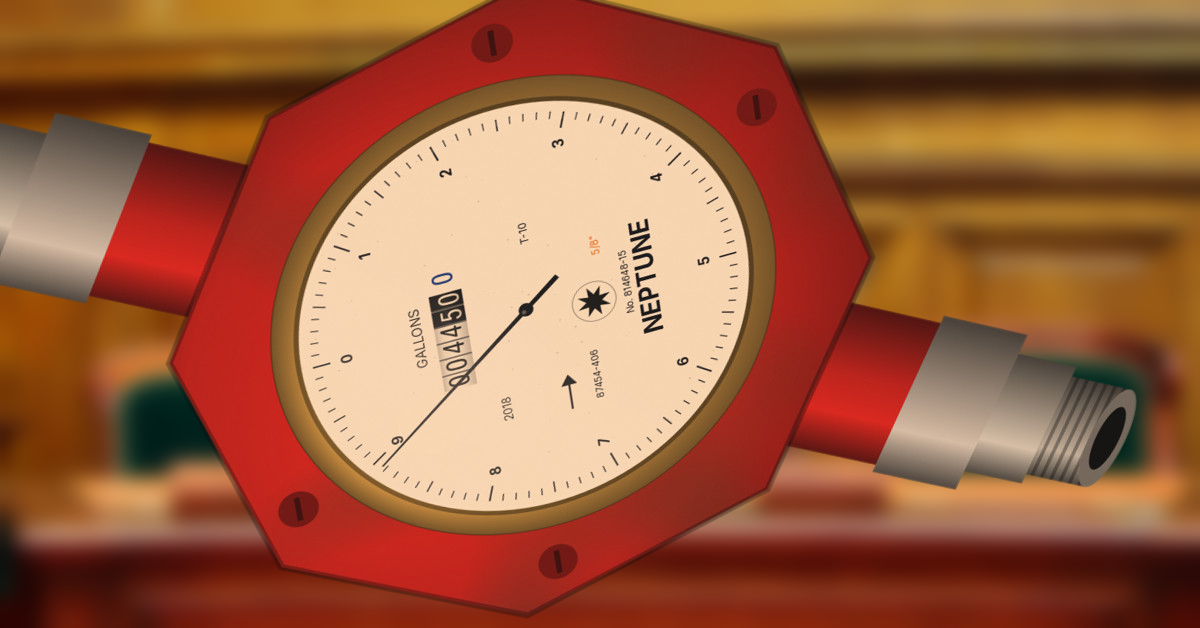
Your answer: 44498.9 gal
